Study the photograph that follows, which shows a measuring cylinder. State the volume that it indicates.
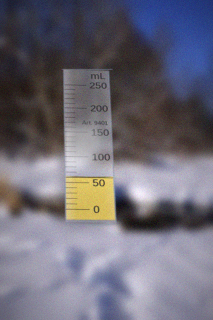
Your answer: 60 mL
